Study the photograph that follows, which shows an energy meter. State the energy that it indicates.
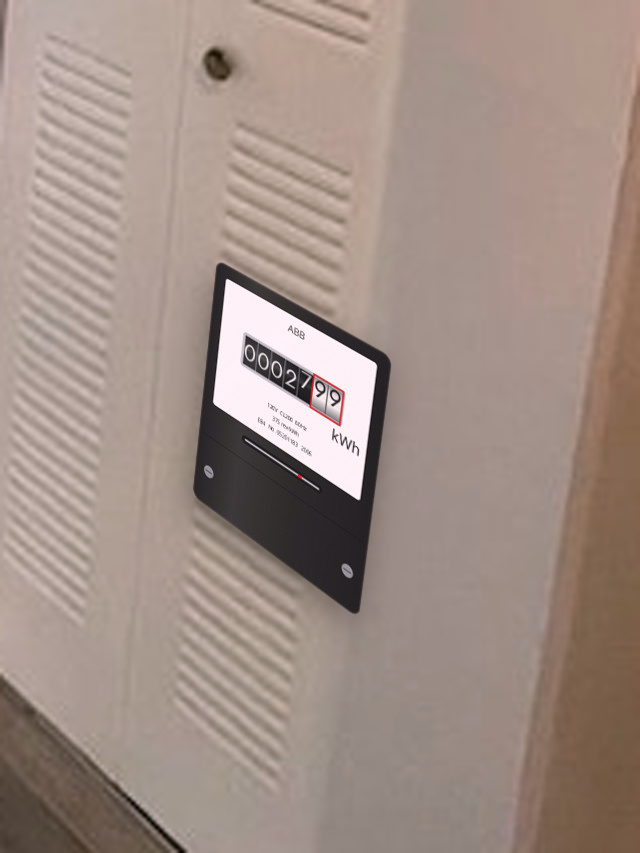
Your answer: 27.99 kWh
